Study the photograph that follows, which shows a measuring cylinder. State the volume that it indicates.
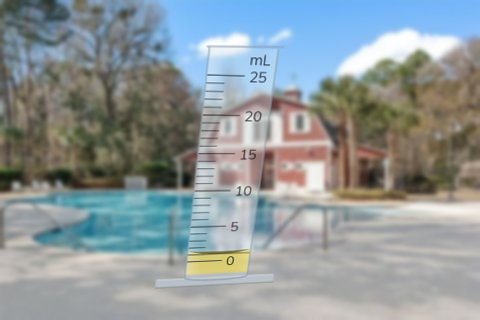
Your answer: 1 mL
